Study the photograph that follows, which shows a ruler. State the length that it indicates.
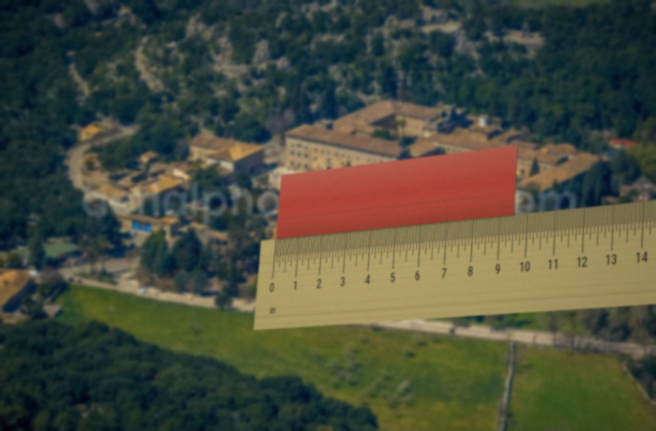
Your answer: 9.5 in
